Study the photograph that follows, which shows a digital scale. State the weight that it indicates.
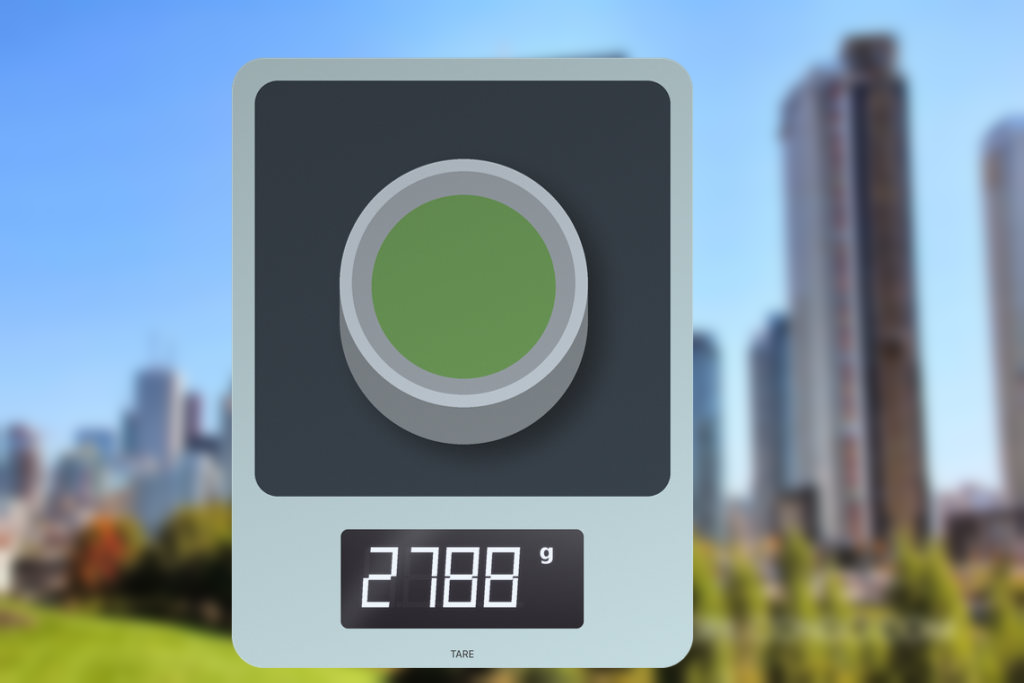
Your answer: 2788 g
